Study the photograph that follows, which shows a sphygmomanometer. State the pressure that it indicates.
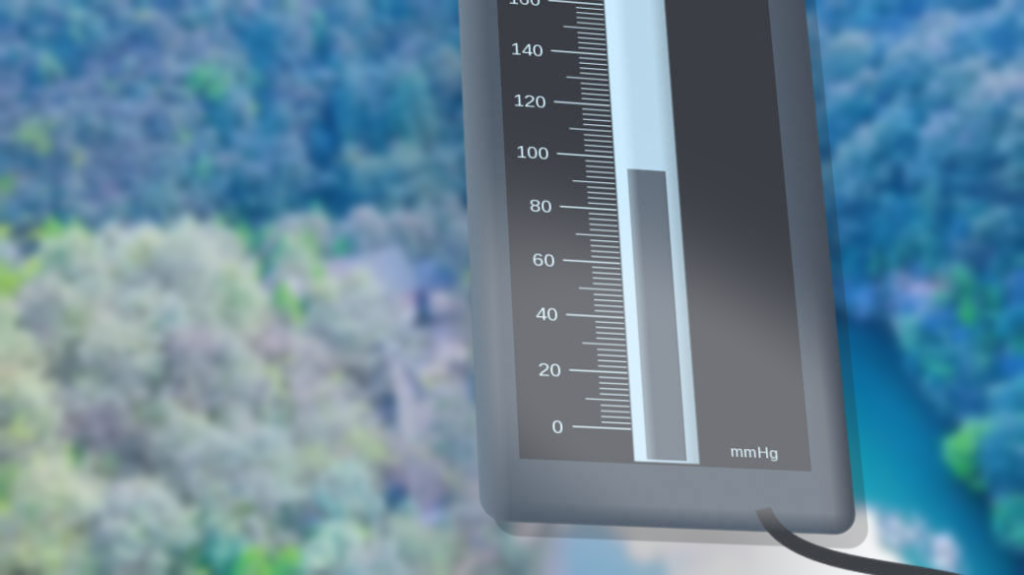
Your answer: 96 mmHg
